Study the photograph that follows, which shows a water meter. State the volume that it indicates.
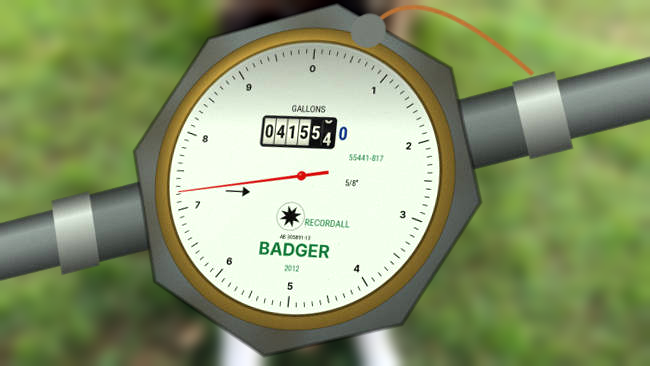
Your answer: 415537.2 gal
